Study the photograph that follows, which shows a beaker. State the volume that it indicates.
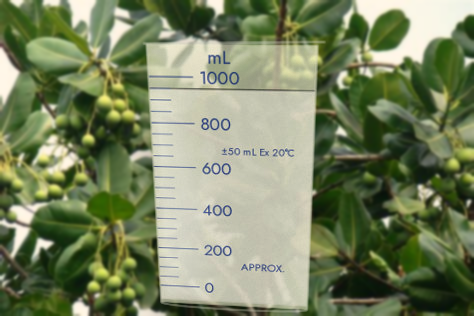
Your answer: 950 mL
